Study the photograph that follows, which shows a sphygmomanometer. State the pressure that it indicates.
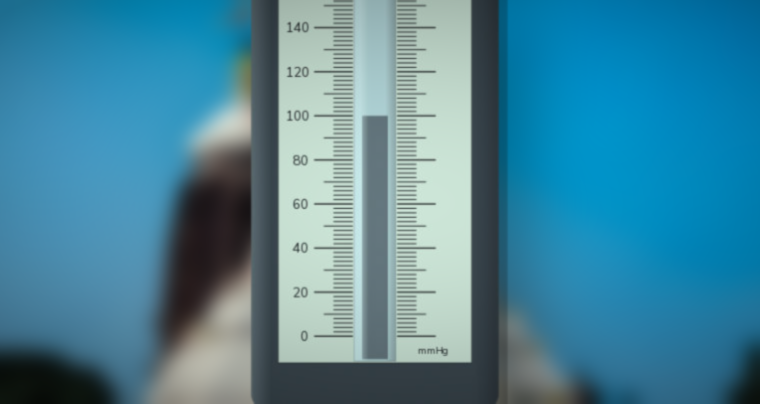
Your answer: 100 mmHg
